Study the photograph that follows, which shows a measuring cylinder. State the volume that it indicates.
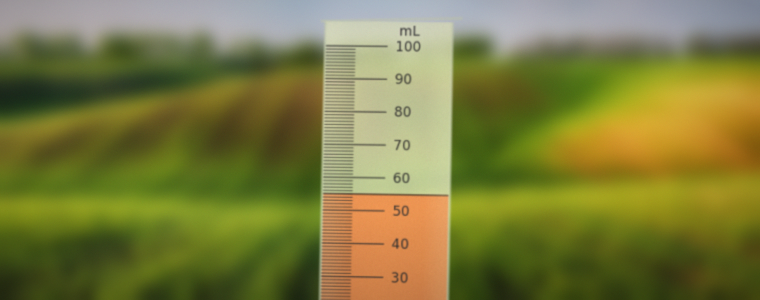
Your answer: 55 mL
